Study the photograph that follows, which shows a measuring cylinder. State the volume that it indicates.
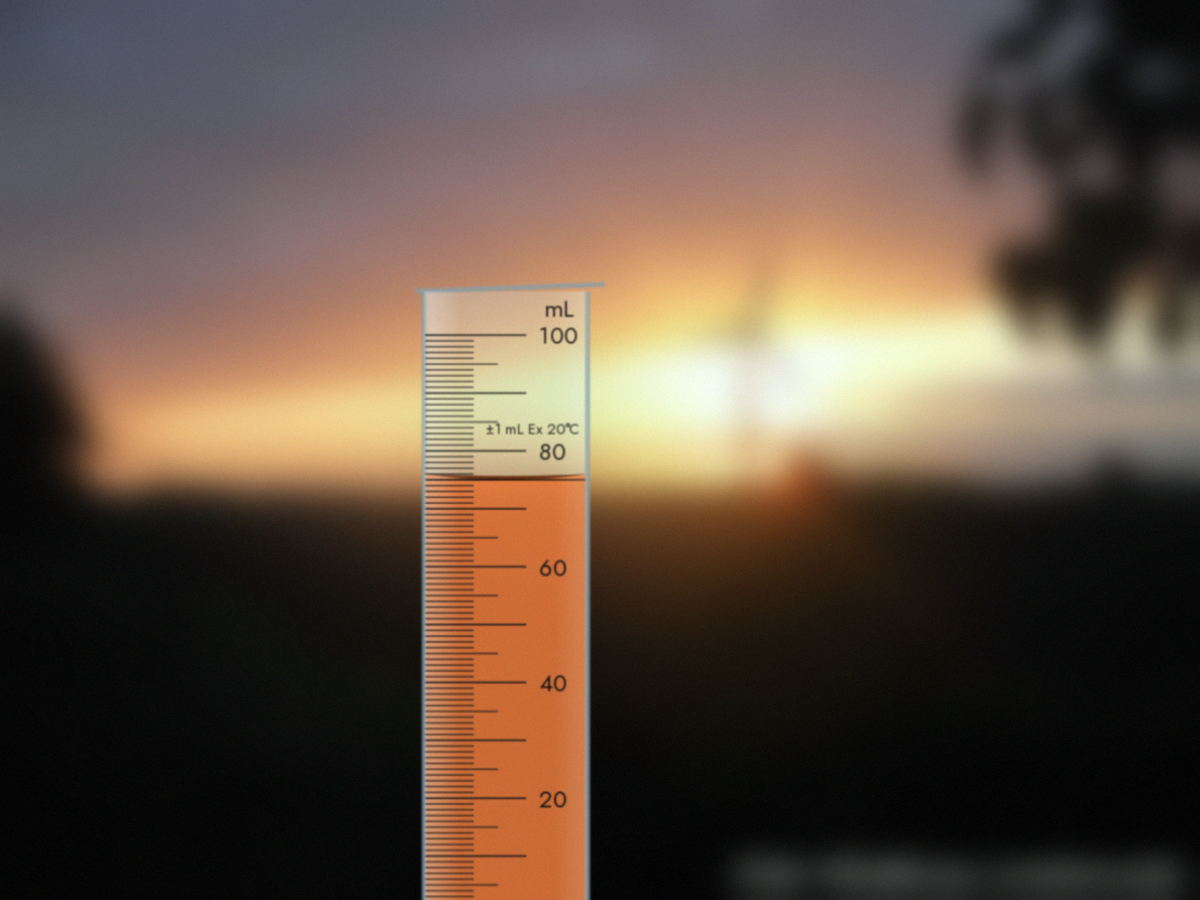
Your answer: 75 mL
